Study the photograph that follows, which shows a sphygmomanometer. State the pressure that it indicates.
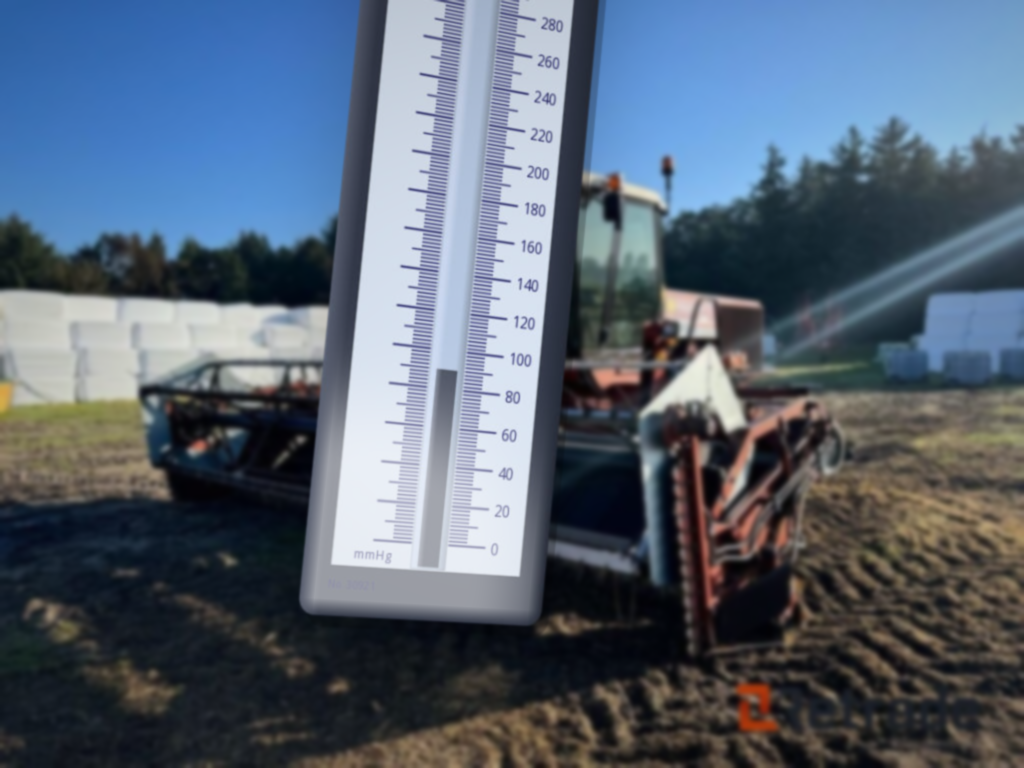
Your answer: 90 mmHg
